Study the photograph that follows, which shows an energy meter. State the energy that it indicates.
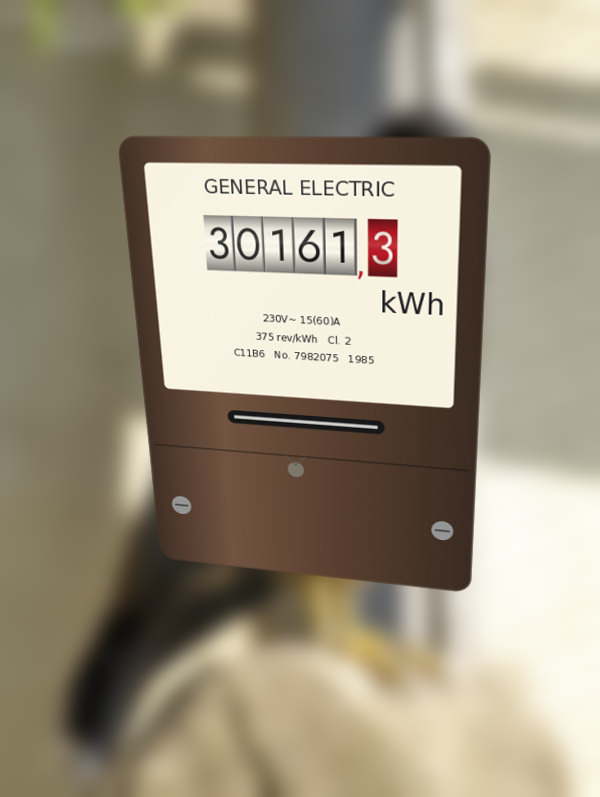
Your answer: 30161.3 kWh
